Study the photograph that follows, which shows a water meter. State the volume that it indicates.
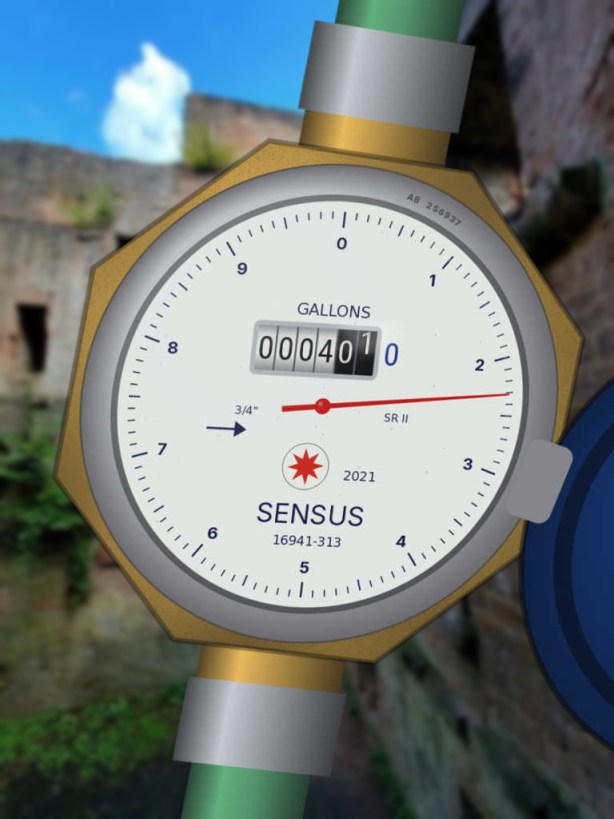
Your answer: 4012.3 gal
